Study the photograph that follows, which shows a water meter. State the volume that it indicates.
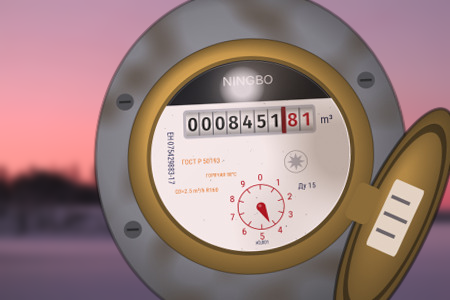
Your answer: 8451.814 m³
